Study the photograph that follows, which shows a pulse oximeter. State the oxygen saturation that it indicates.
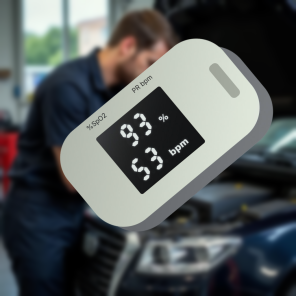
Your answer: 93 %
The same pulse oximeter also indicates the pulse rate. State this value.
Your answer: 53 bpm
